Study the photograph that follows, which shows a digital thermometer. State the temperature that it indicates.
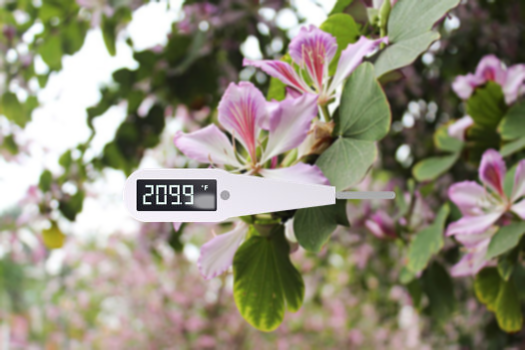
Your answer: 209.9 °F
